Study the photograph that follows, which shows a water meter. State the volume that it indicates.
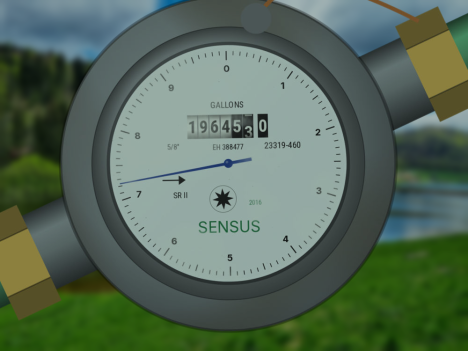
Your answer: 1964527.2 gal
